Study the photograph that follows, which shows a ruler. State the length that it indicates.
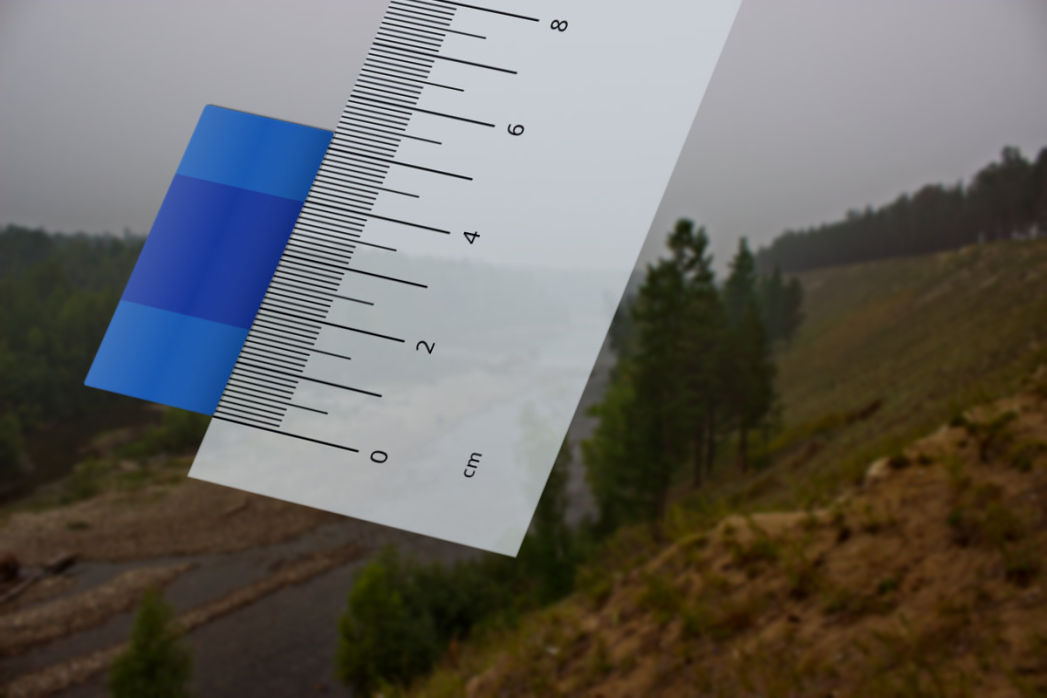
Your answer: 5.3 cm
